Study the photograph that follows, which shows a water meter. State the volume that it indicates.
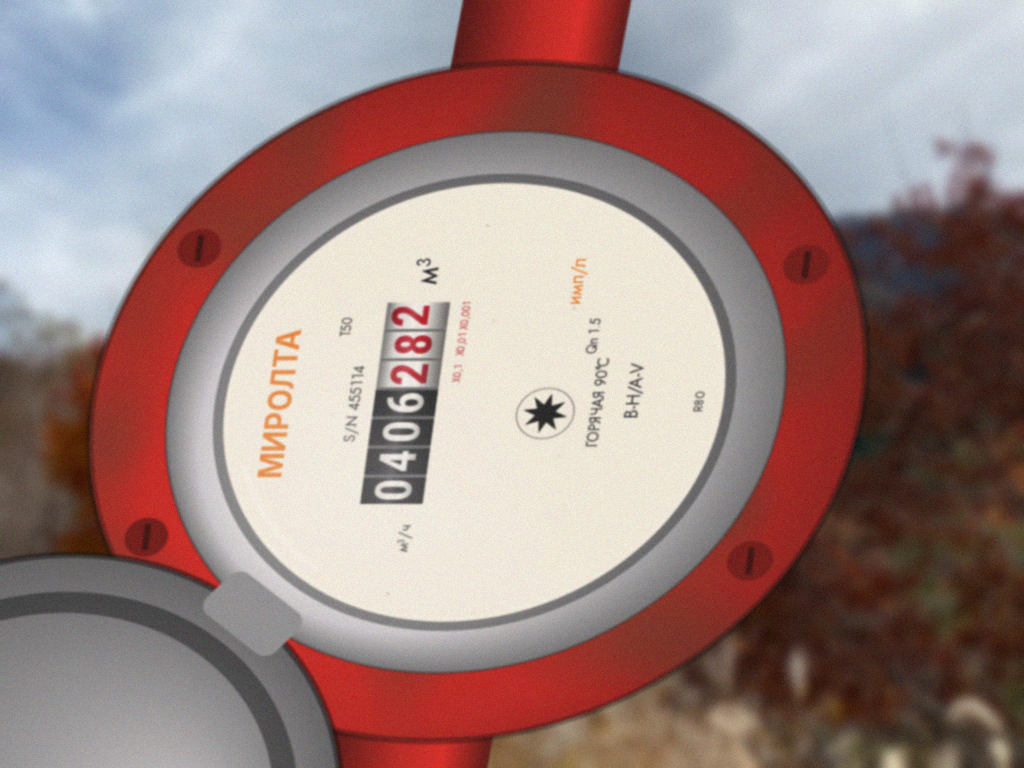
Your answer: 406.282 m³
